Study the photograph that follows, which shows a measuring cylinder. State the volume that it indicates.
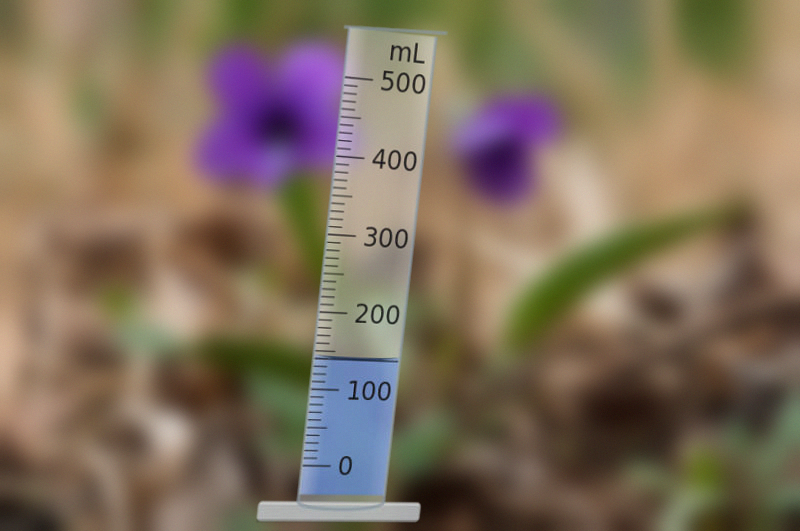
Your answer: 140 mL
